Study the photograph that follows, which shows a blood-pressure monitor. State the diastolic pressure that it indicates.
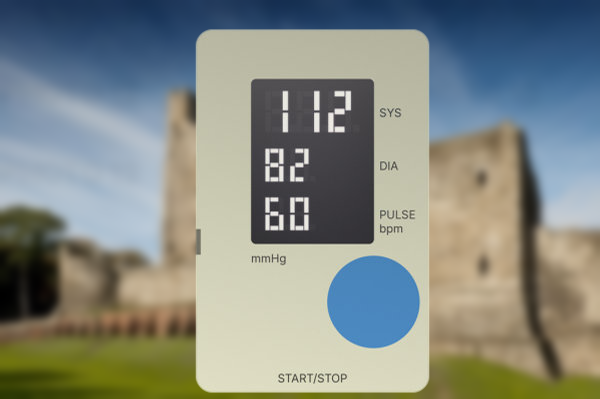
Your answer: 82 mmHg
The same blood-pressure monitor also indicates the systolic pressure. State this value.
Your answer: 112 mmHg
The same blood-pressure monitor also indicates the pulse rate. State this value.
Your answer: 60 bpm
